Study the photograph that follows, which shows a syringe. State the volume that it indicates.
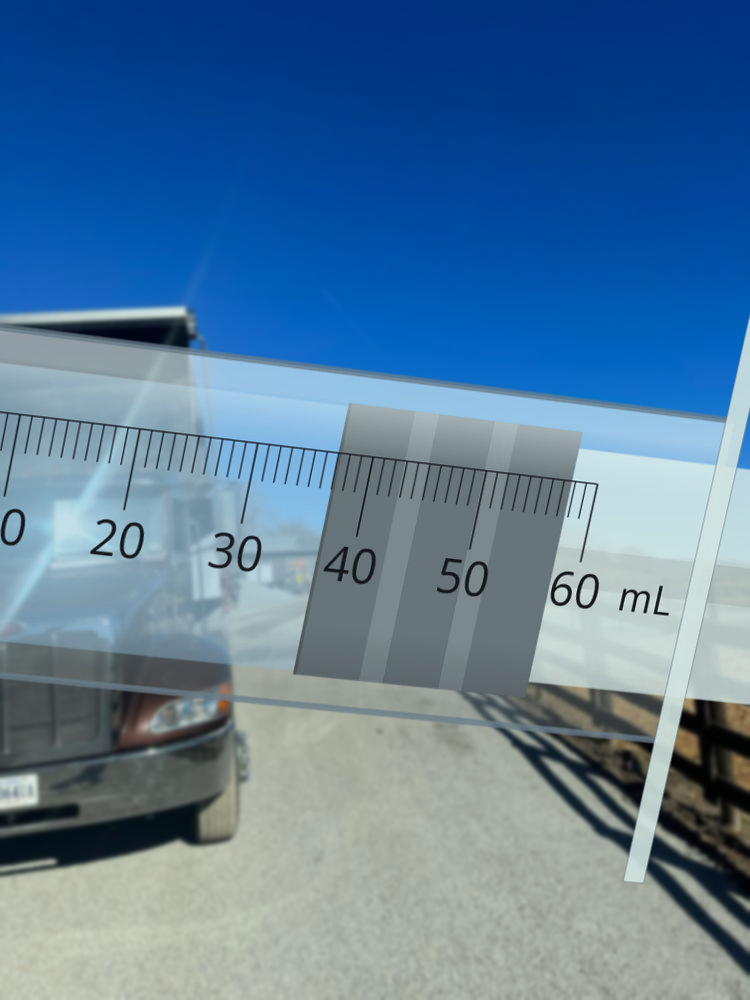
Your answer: 37 mL
